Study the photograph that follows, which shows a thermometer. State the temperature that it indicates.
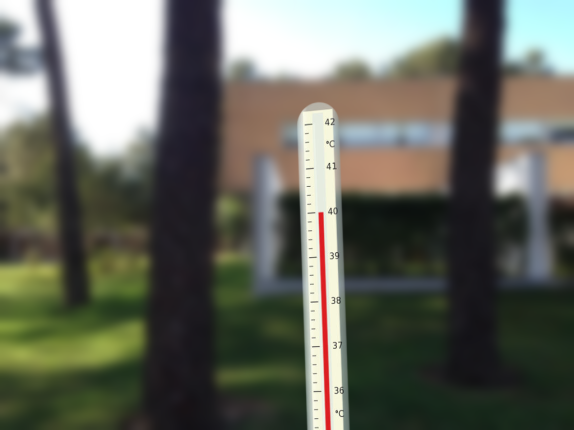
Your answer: 40 °C
